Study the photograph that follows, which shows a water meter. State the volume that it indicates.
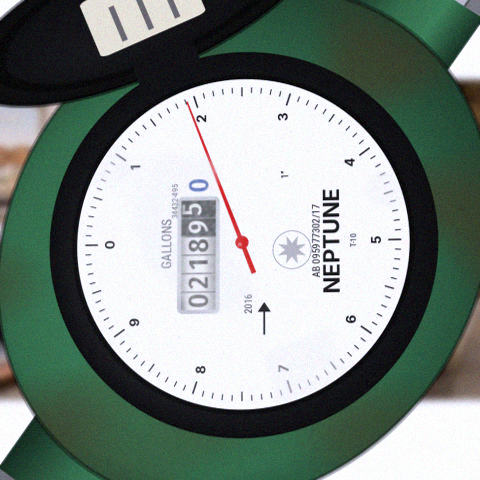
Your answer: 218951.9 gal
